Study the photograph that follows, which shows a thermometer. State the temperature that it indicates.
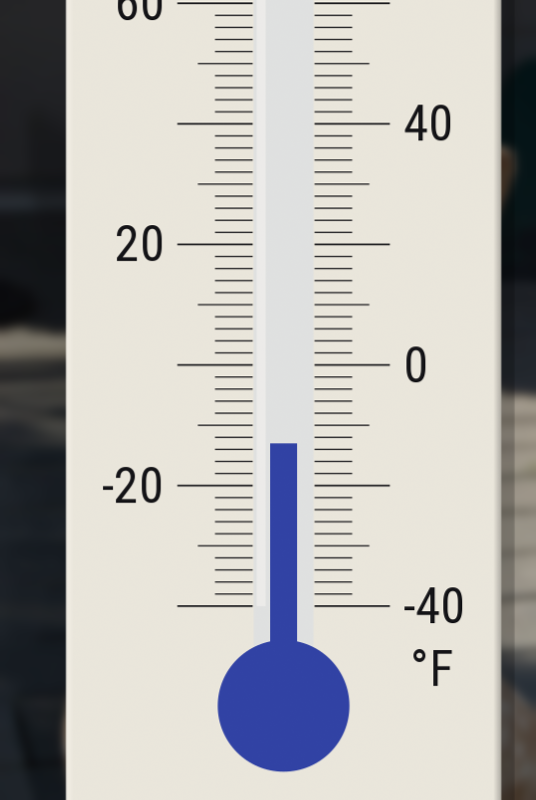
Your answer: -13 °F
